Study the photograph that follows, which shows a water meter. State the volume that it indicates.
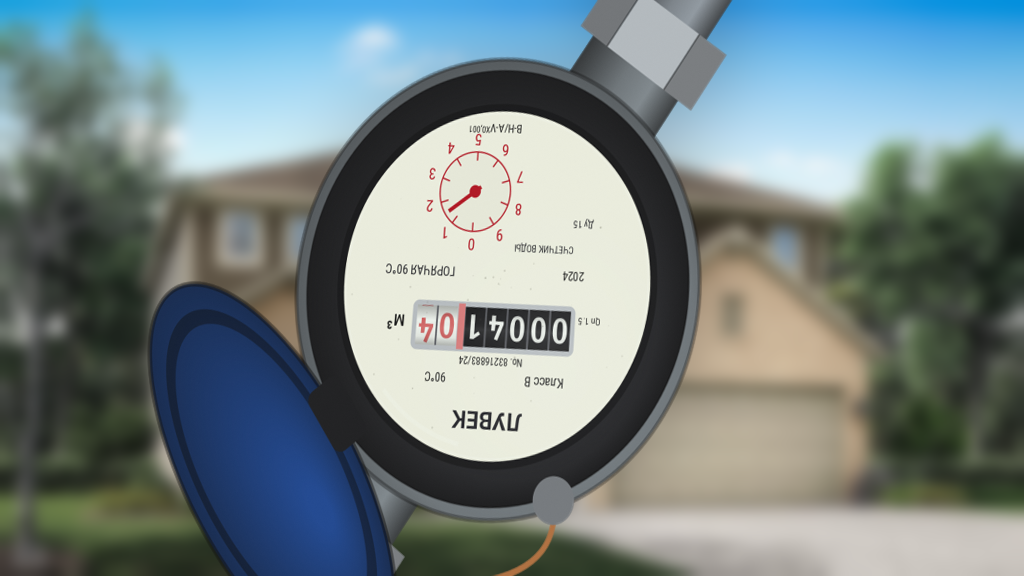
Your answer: 41.041 m³
